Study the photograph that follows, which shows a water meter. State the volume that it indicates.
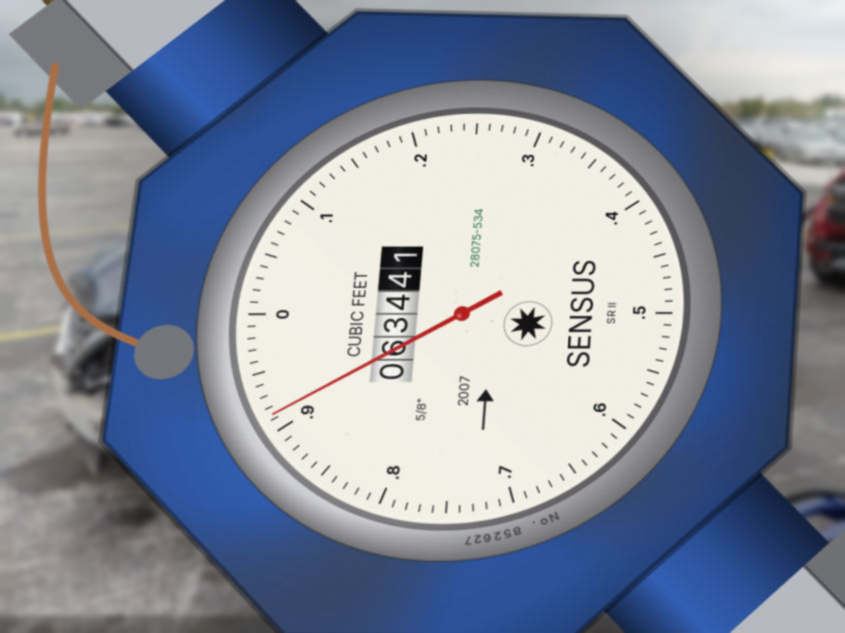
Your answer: 63440.91 ft³
